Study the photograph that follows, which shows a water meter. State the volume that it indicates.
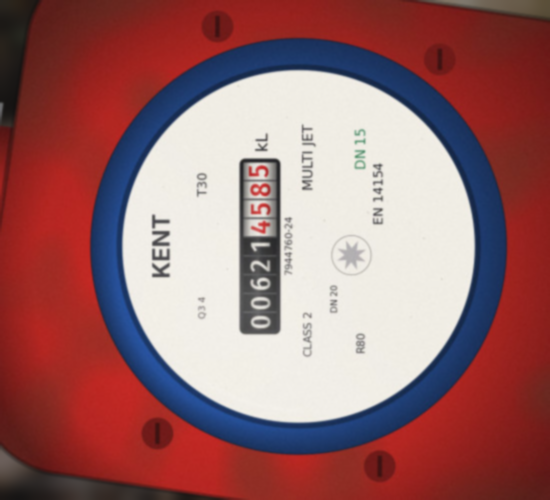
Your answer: 621.4585 kL
